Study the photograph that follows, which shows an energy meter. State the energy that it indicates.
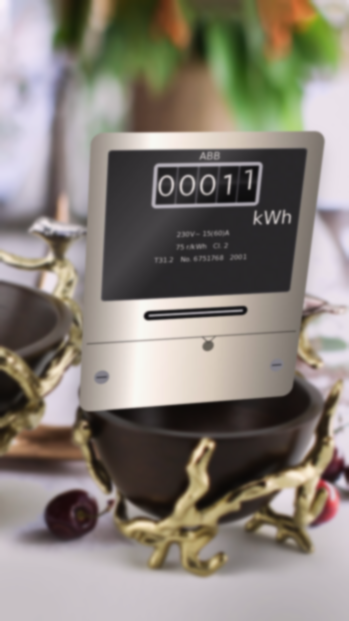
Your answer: 11 kWh
